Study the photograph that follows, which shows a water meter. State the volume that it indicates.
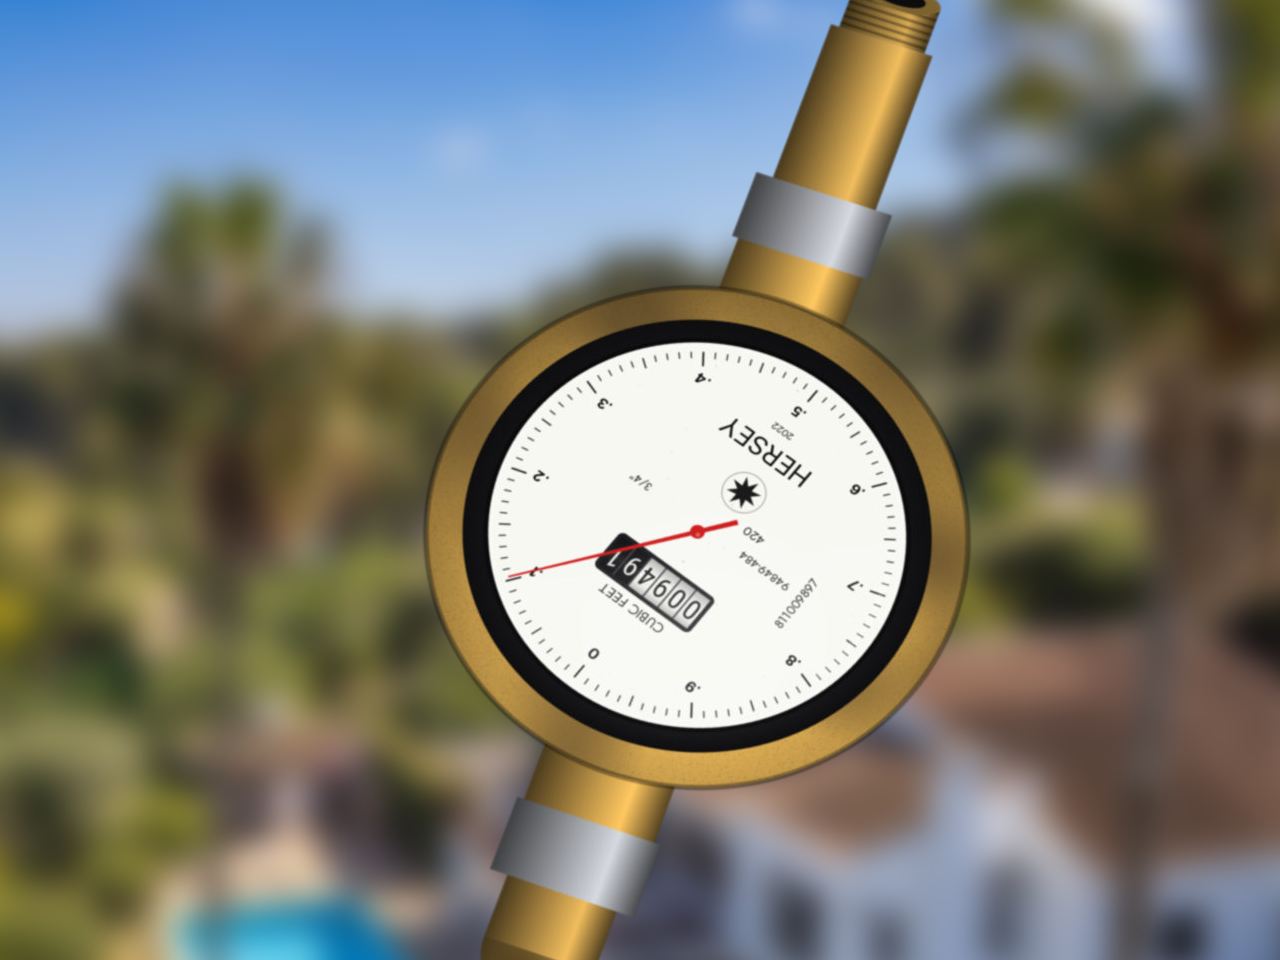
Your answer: 9491.10 ft³
